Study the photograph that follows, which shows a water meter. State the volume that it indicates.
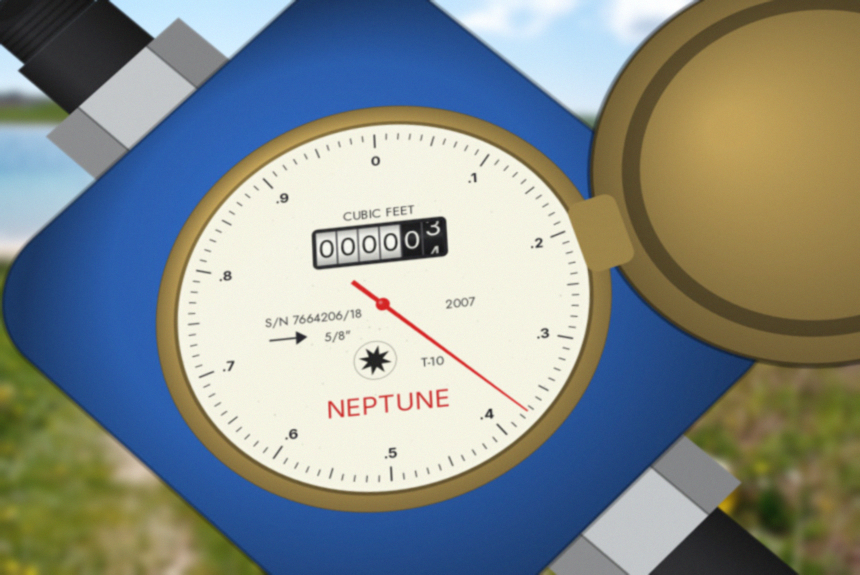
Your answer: 3.37 ft³
